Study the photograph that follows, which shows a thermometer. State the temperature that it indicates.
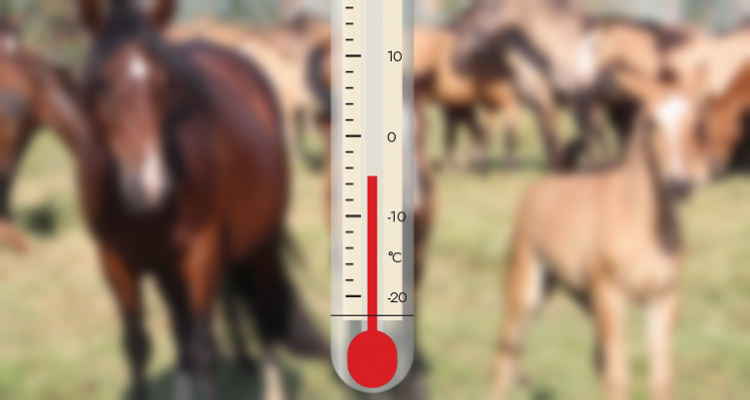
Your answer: -5 °C
